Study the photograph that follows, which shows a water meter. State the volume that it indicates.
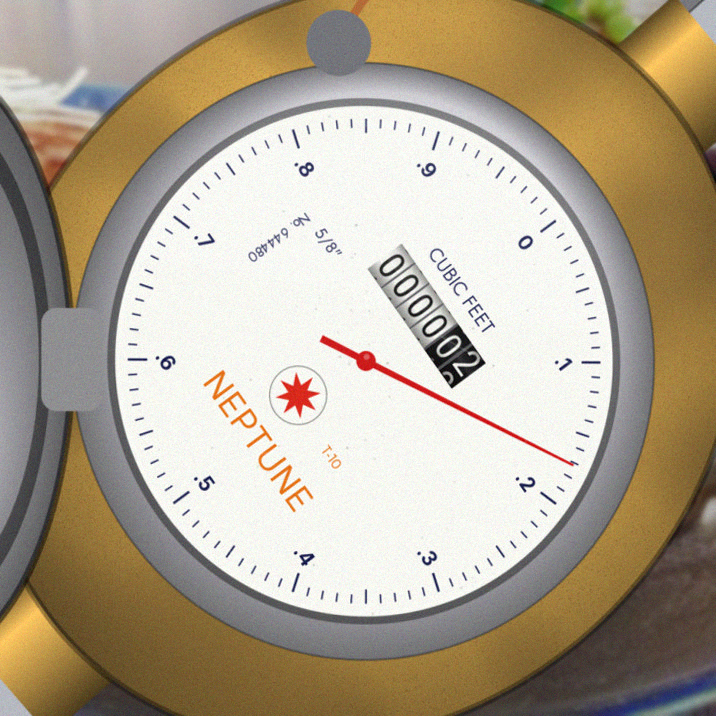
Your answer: 2.17 ft³
